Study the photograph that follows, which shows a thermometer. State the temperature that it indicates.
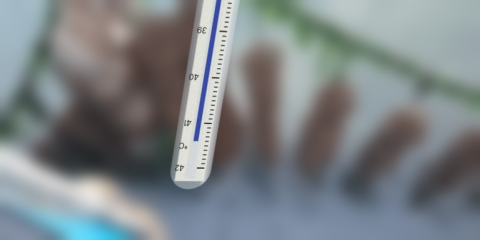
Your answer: 41.4 °C
